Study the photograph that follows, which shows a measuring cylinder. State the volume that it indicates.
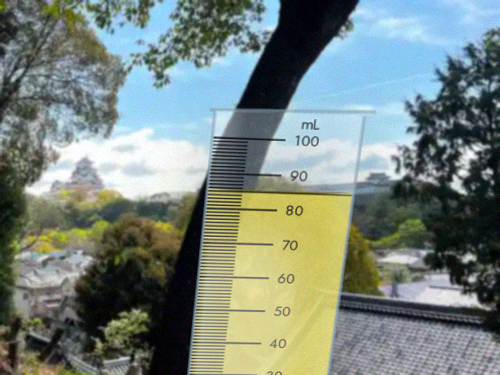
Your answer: 85 mL
